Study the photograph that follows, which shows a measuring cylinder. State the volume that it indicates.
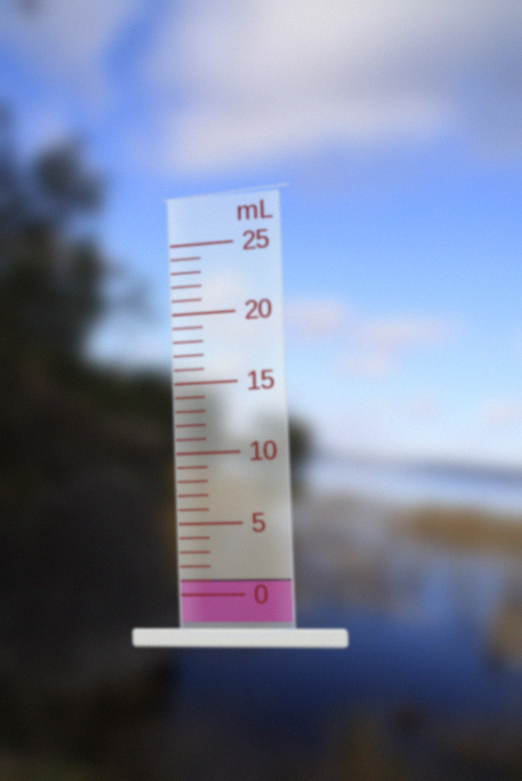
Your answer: 1 mL
